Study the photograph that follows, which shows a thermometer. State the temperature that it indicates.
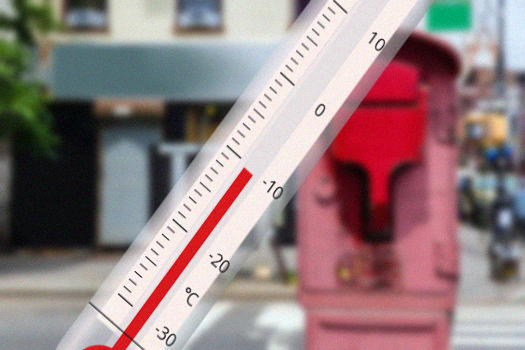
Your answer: -10.5 °C
